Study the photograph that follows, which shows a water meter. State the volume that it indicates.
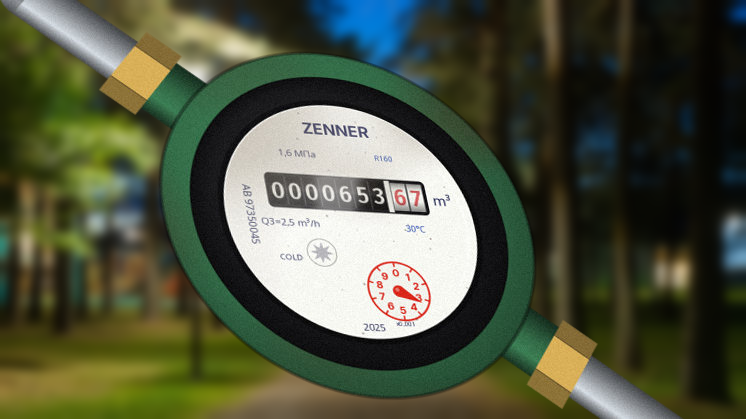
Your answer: 653.673 m³
